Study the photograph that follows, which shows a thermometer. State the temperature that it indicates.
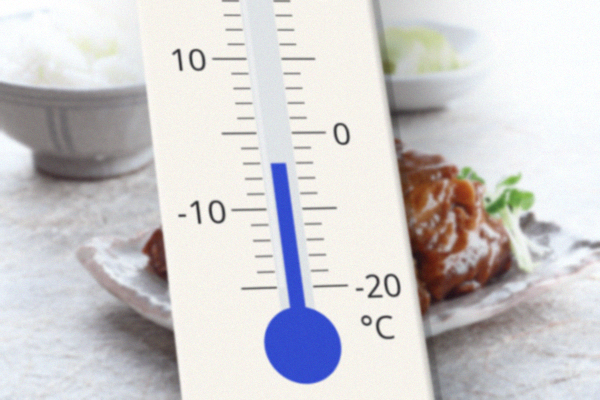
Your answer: -4 °C
